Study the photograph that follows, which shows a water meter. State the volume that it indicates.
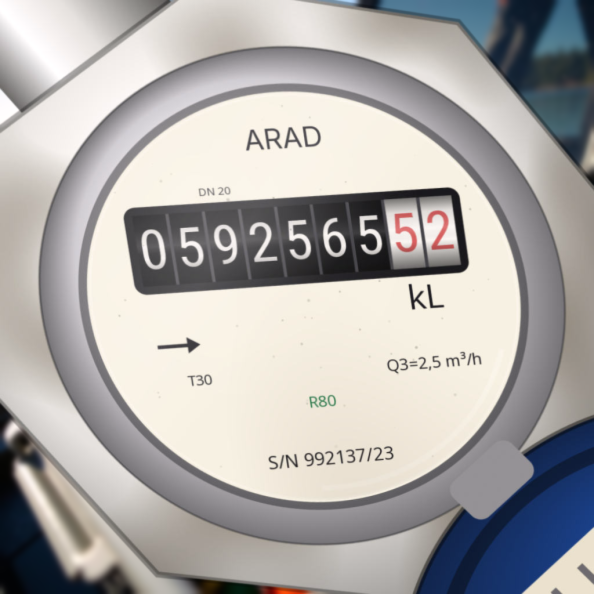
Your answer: 592565.52 kL
